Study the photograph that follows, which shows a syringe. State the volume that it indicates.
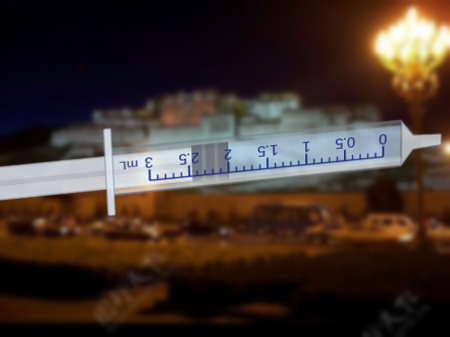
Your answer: 2 mL
